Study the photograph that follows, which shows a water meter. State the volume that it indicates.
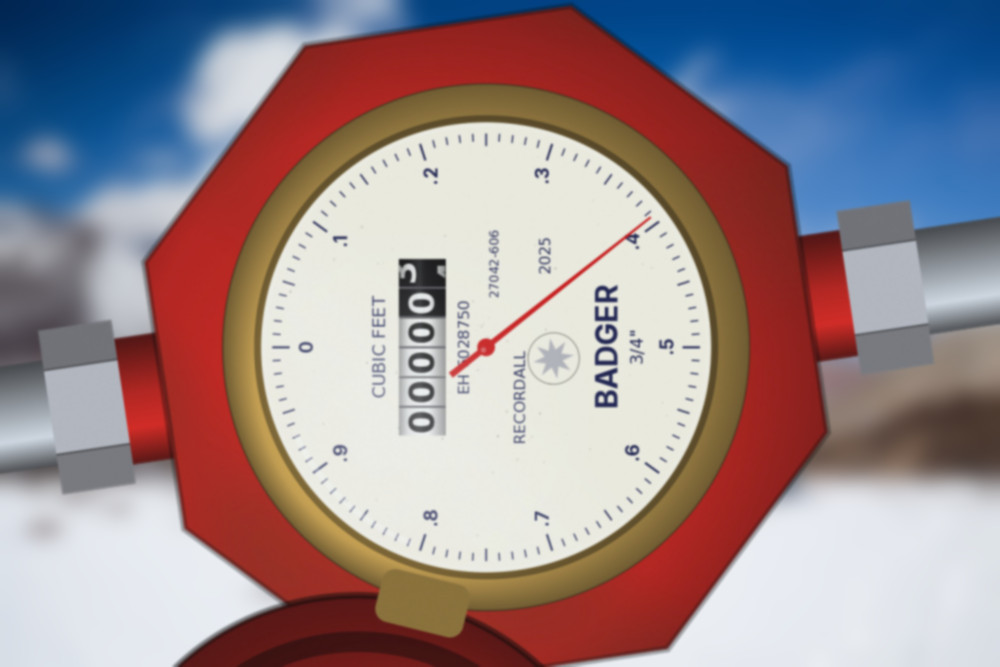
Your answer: 3.39 ft³
